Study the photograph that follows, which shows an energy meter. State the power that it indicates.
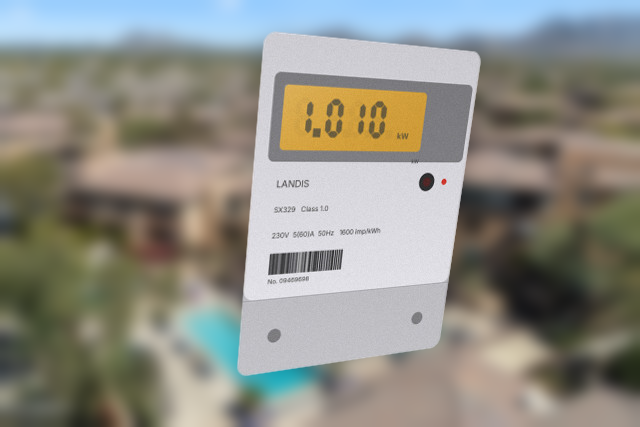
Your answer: 1.010 kW
